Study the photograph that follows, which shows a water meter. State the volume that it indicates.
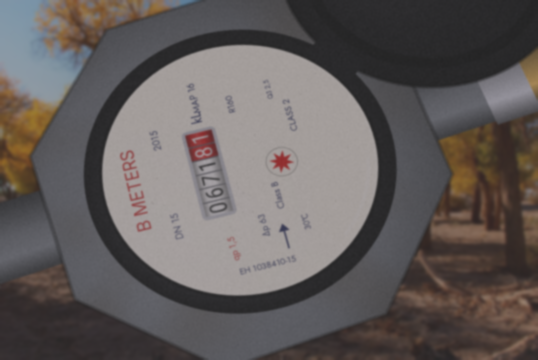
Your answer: 671.81 kL
